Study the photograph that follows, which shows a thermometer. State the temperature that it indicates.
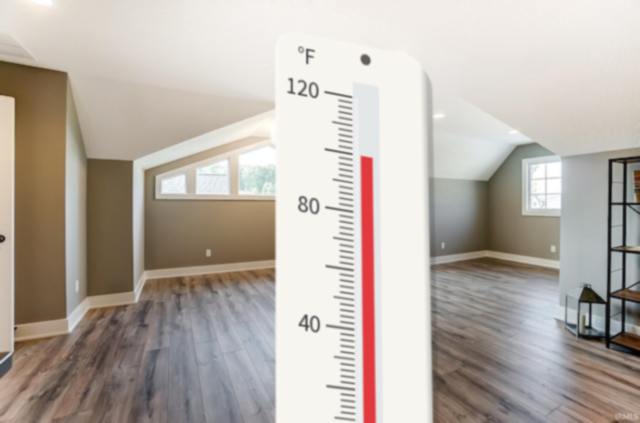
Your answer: 100 °F
